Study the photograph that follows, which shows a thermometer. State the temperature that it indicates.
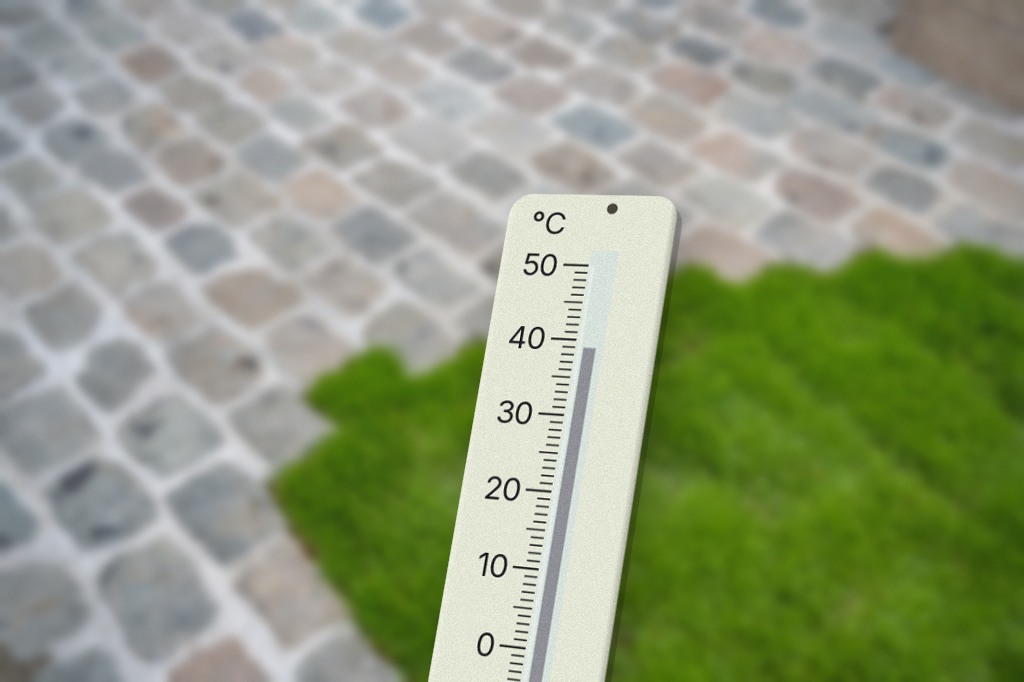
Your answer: 39 °C
